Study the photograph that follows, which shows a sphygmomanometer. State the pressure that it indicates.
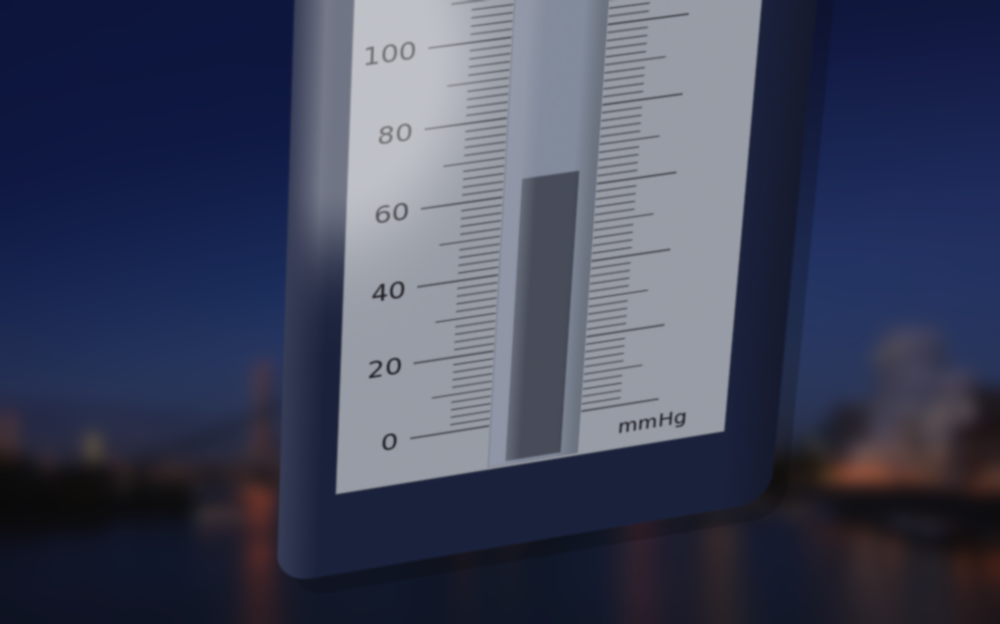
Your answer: 64 mmHg
